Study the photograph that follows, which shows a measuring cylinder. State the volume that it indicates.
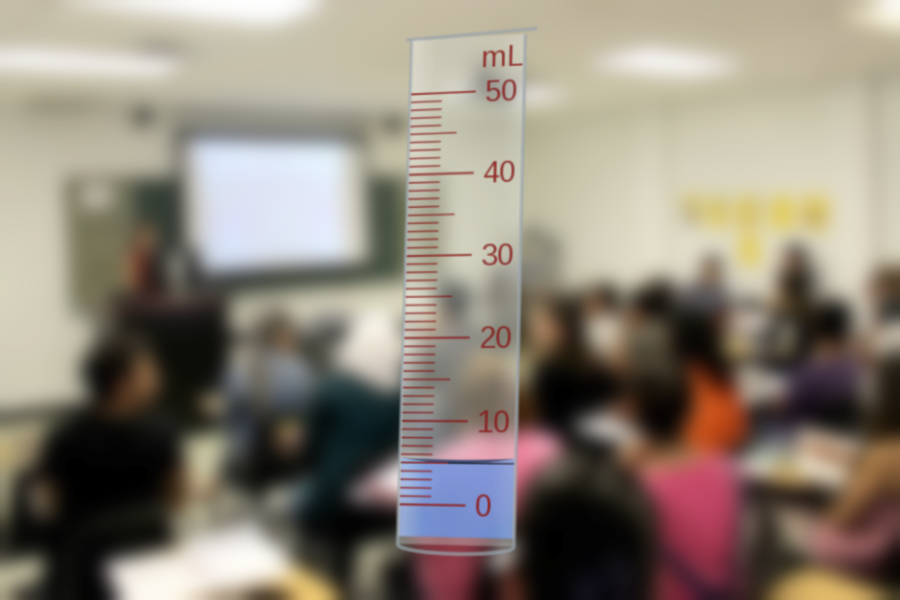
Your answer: 5 mL
